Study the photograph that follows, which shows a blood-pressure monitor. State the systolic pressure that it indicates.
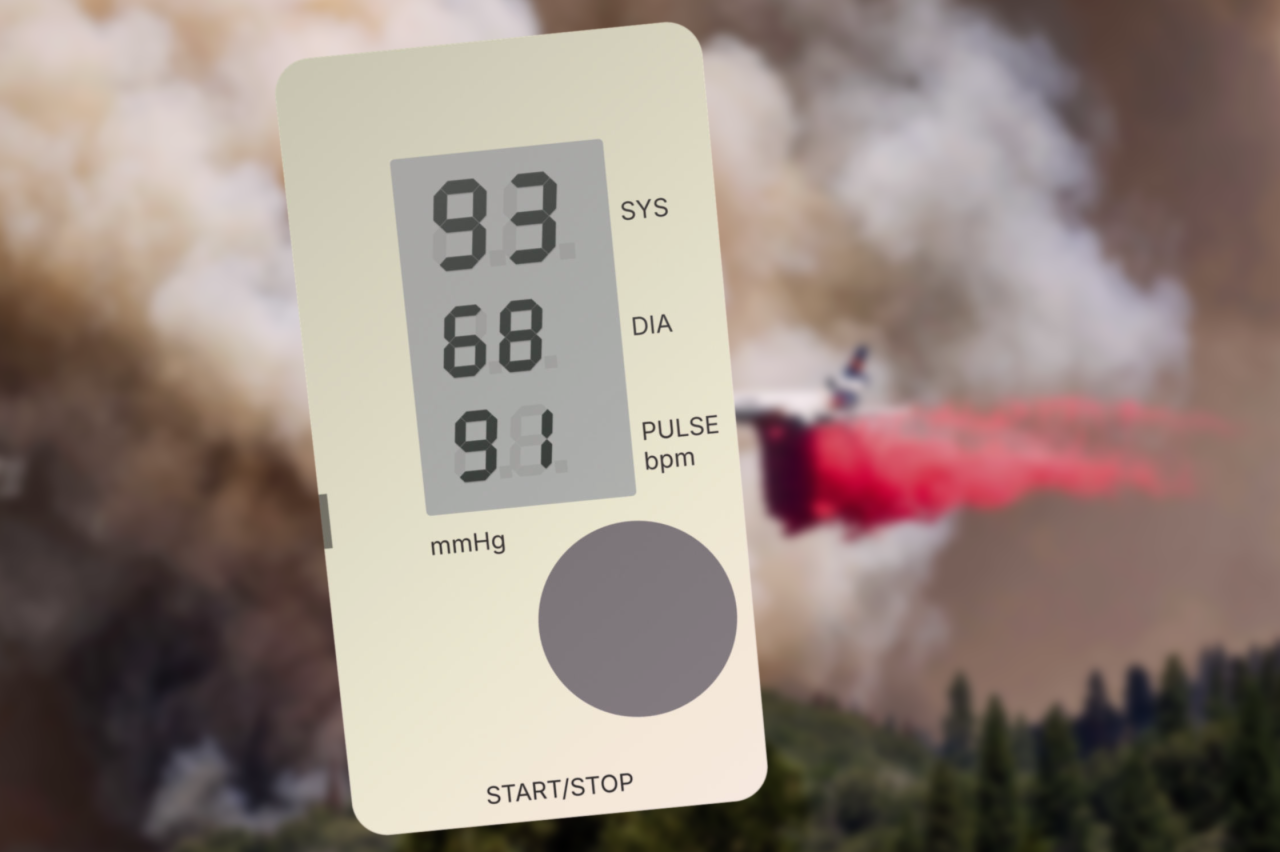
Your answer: 93 mmHg
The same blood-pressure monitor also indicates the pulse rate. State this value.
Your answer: 91 bpm
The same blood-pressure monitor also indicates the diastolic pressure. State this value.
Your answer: 68 mmHg
